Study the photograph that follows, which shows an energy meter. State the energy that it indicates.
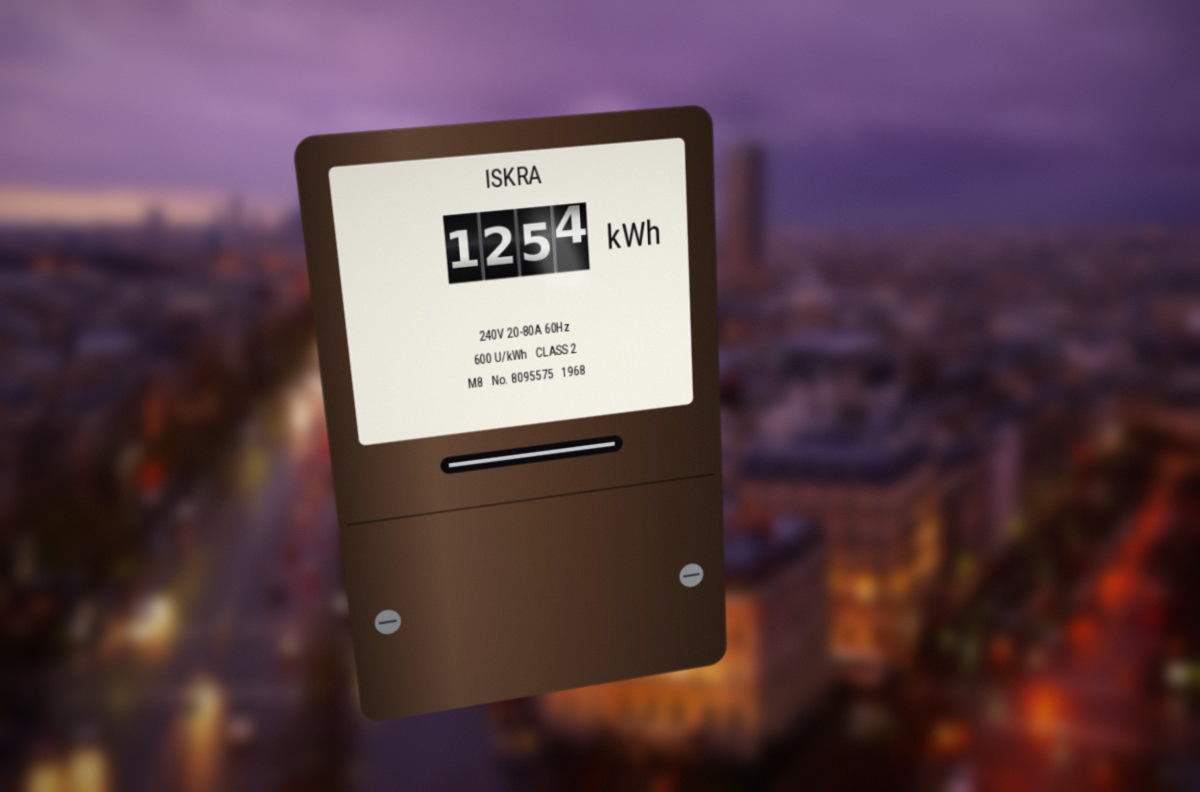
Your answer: 1254 kWh
